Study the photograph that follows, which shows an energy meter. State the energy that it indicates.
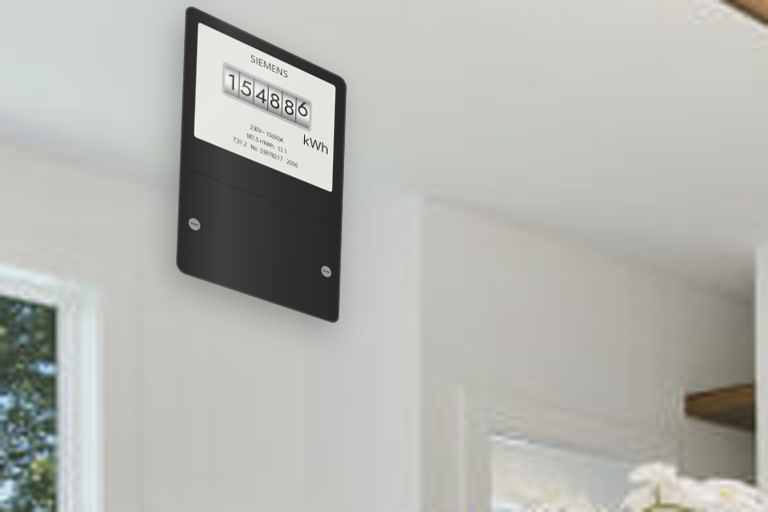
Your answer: 154886 kWh
